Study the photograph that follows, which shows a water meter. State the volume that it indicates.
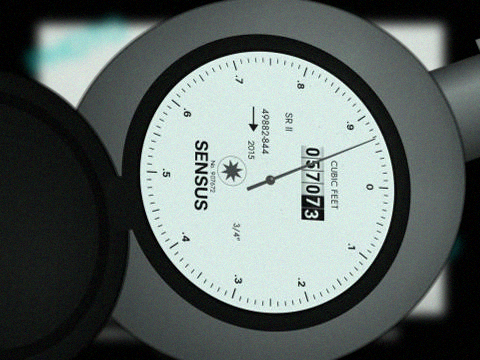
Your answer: 57072.93 ft³
